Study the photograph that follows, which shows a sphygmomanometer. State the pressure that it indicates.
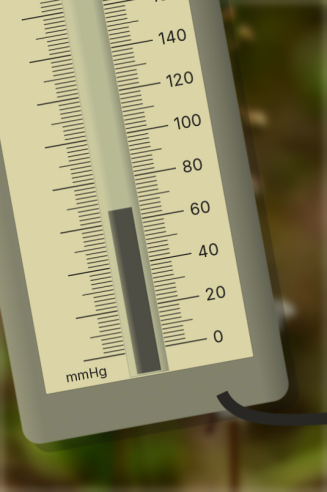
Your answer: 66 mmHg
